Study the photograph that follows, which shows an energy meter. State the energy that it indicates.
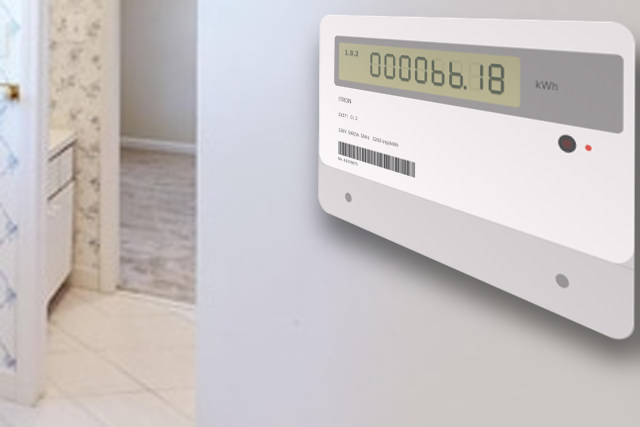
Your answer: 66.18 kWh
